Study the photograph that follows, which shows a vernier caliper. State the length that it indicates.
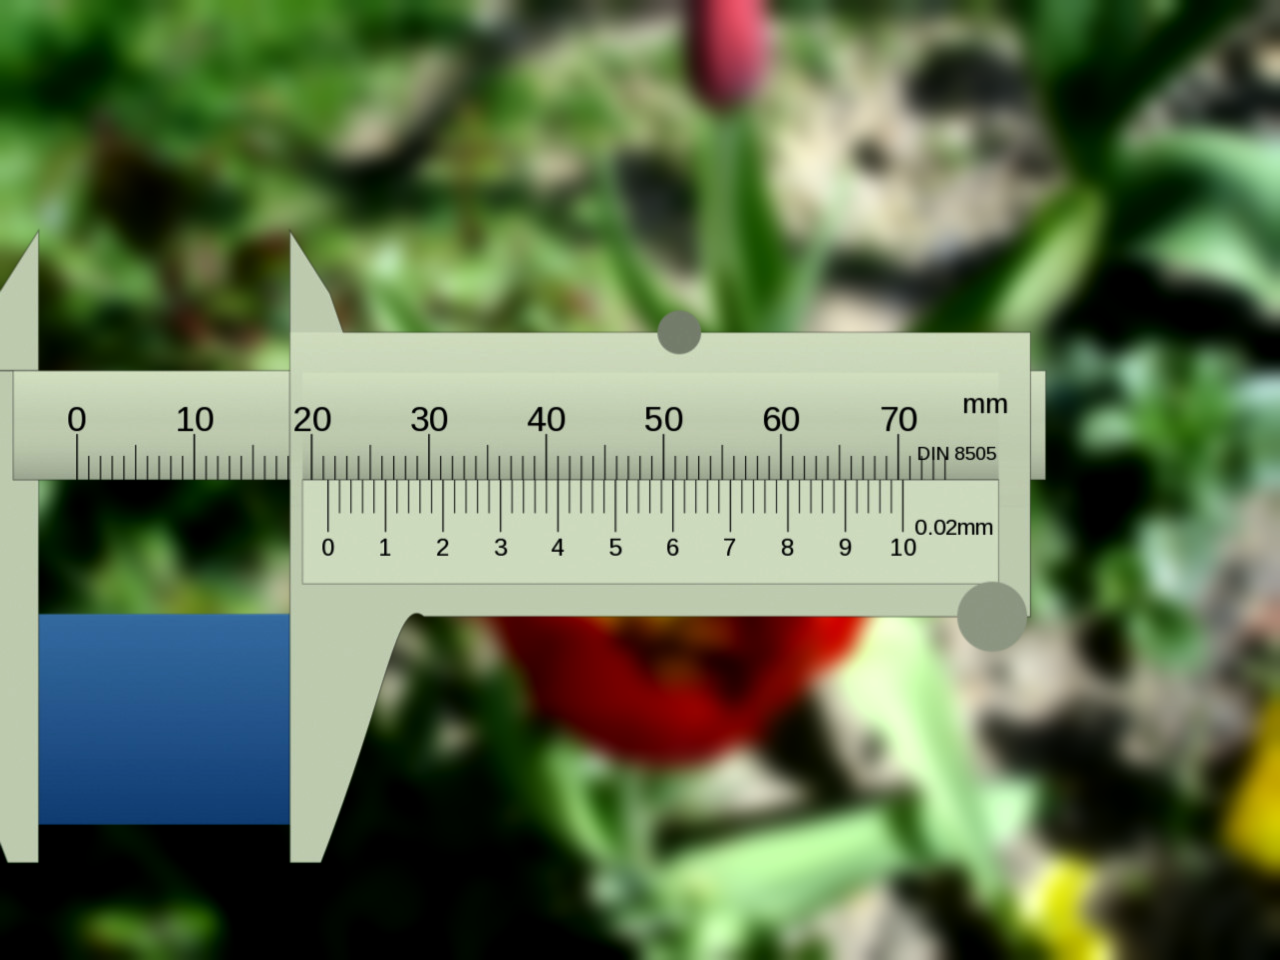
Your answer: 21.4 mm
